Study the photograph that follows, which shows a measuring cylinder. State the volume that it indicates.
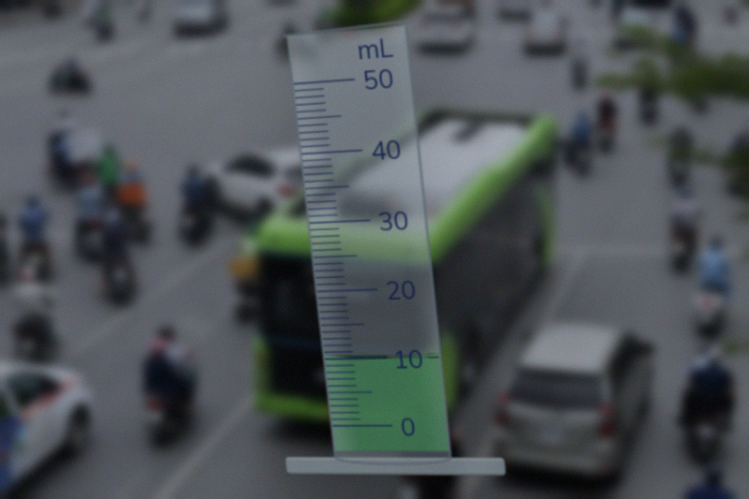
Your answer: 10 mL
